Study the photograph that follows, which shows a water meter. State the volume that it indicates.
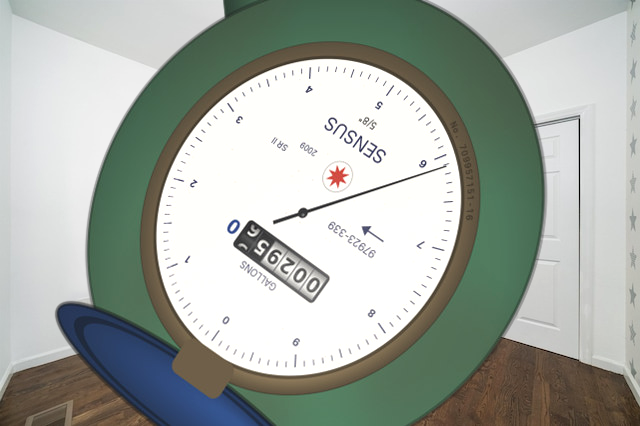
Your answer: 29556.1 gal
